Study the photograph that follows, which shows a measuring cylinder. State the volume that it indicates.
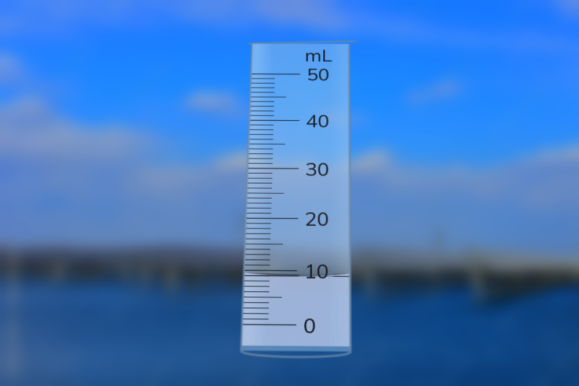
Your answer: 9 mL
